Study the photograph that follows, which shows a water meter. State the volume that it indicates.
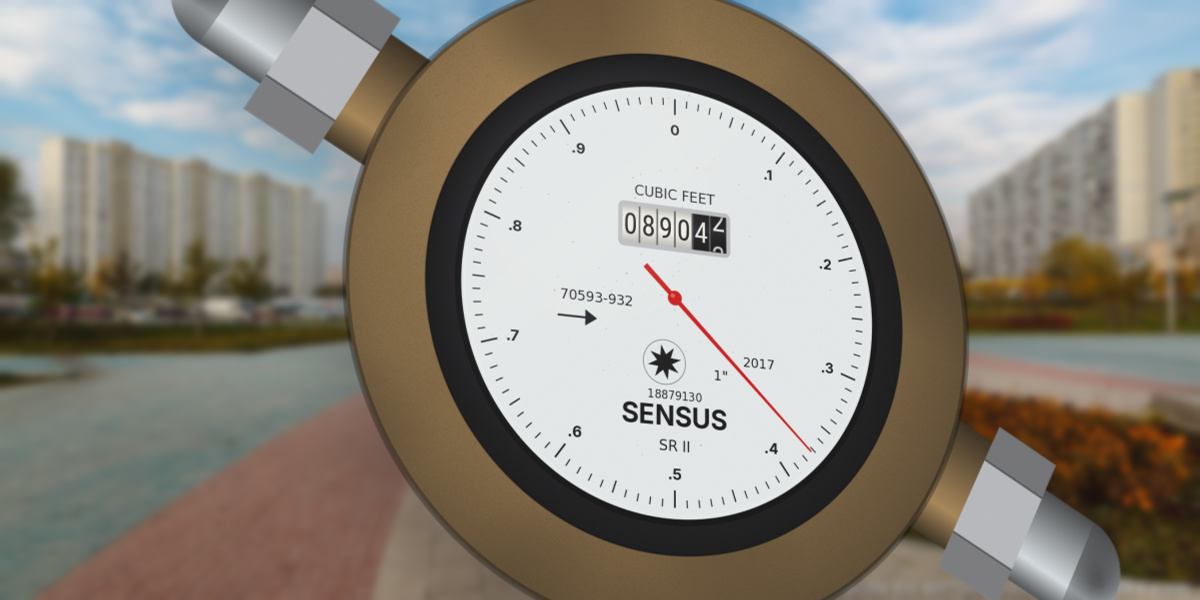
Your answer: 89042.37 ft³
